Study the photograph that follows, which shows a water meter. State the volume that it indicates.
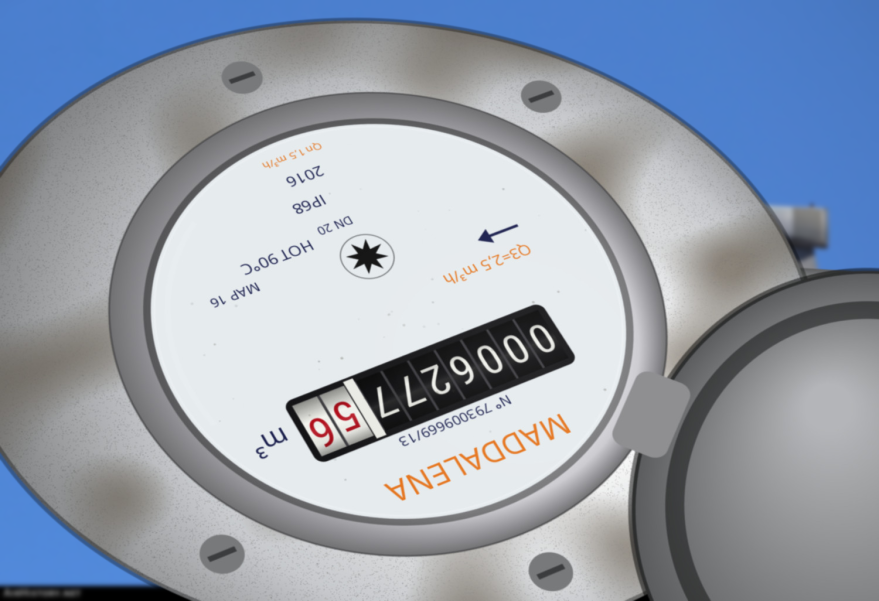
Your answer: 6277.56 m³
